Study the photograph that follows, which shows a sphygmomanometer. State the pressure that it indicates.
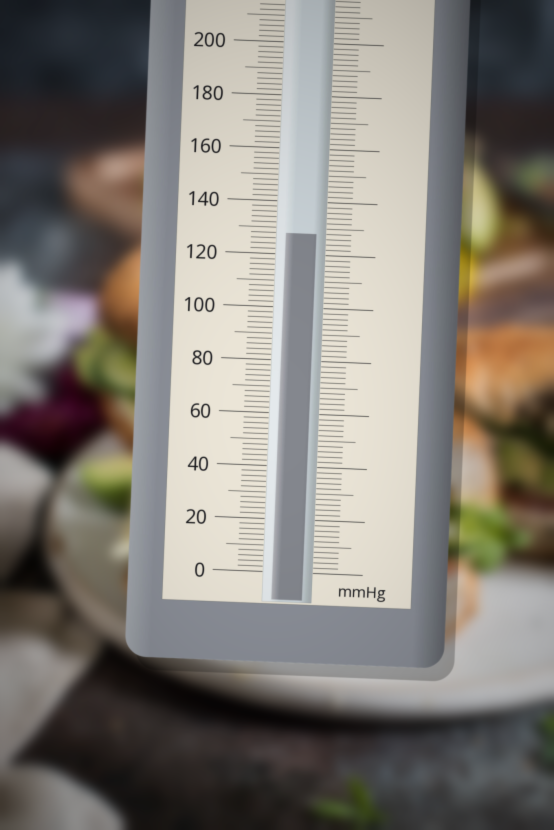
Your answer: 128 mmHg
